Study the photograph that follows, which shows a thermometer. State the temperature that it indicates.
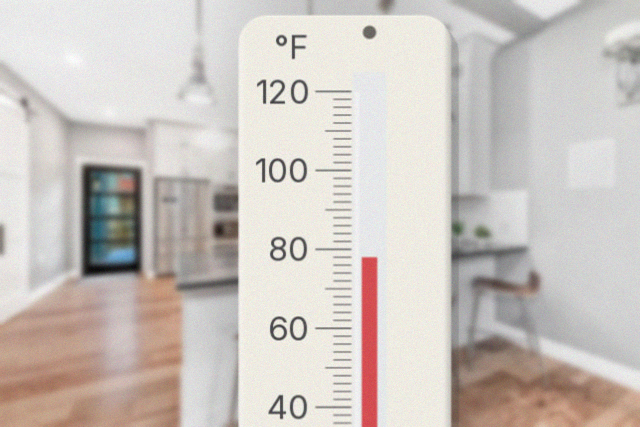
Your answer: 78 °F
